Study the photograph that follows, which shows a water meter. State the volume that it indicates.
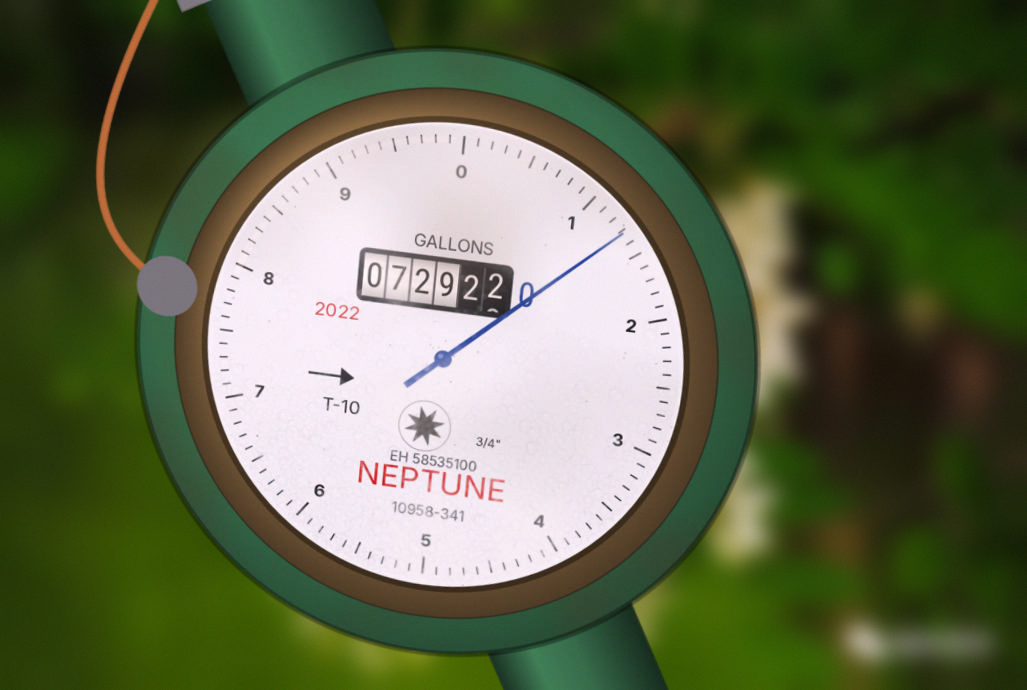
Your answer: 729221.3 gal
